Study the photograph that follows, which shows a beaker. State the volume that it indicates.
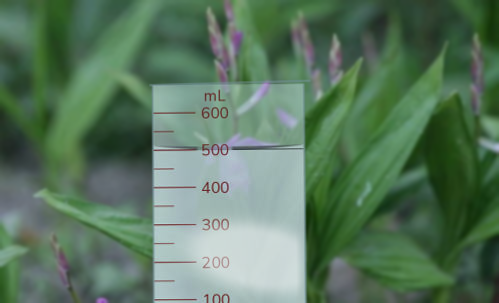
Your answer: 500 mL
